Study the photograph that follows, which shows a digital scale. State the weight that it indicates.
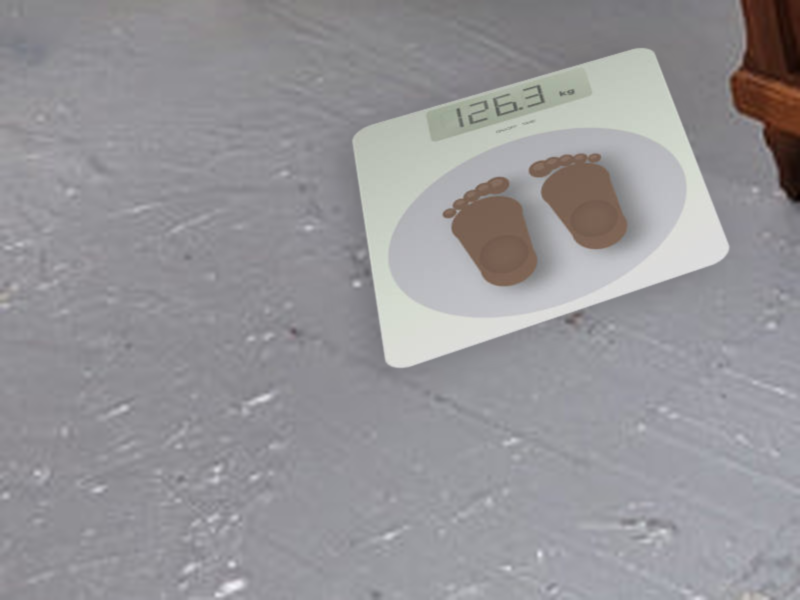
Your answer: 126.3 kg
